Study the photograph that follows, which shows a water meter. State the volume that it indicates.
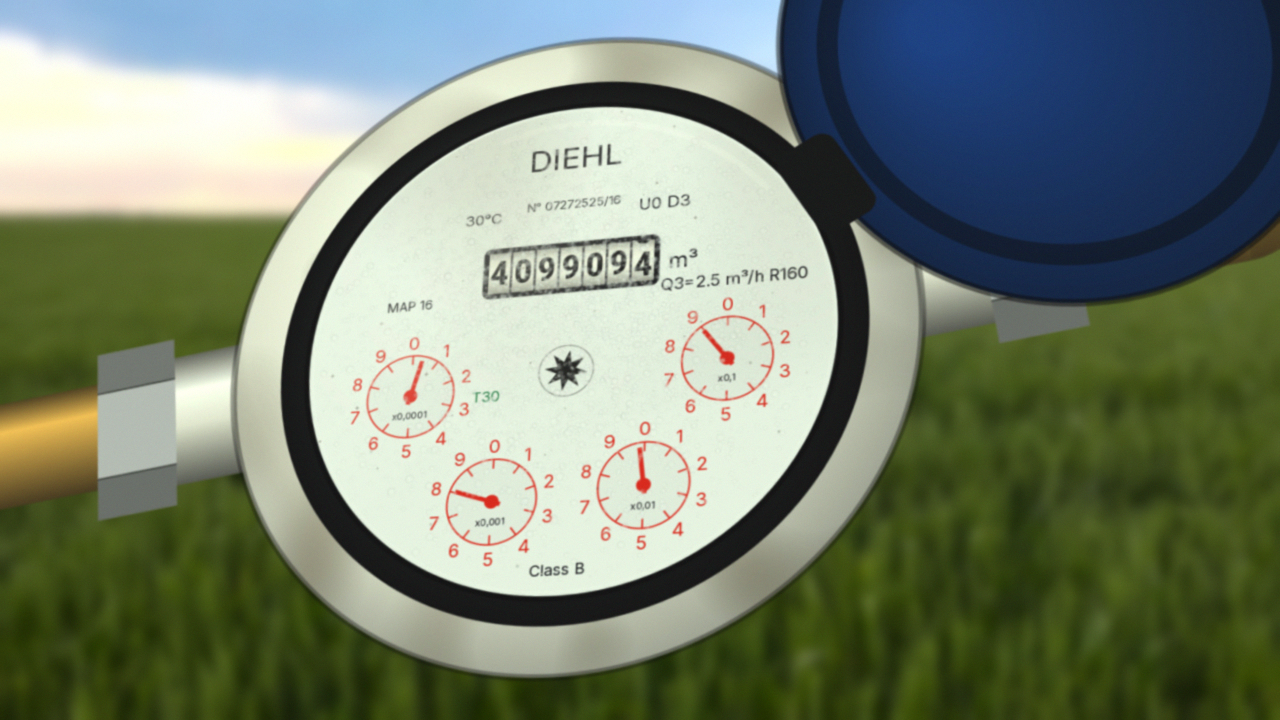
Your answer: 4099093.8980 m³
